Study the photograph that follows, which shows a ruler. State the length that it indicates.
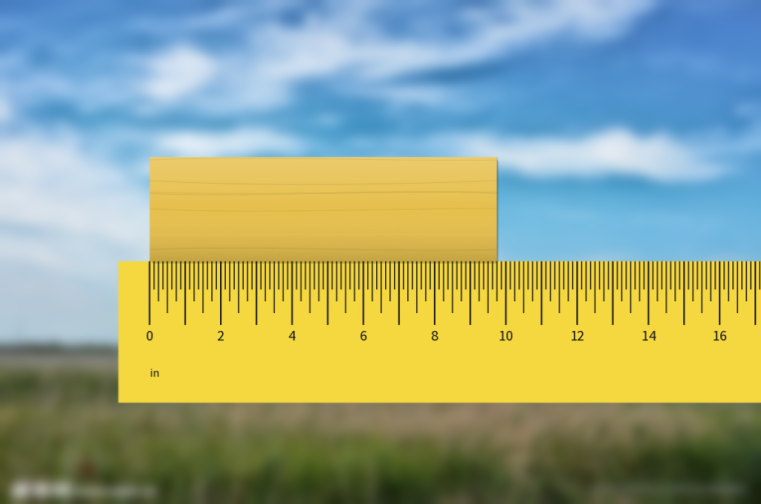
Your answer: 9.75 in
